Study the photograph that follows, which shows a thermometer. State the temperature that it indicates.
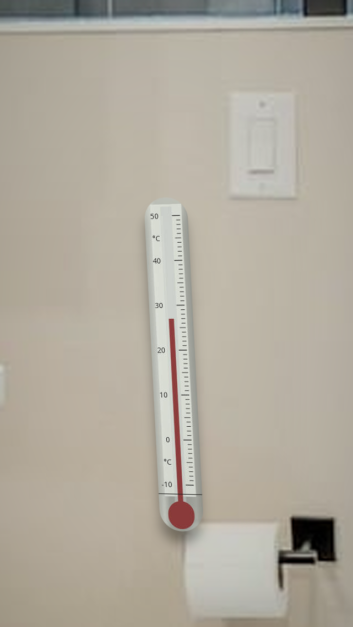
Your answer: 27 °C
